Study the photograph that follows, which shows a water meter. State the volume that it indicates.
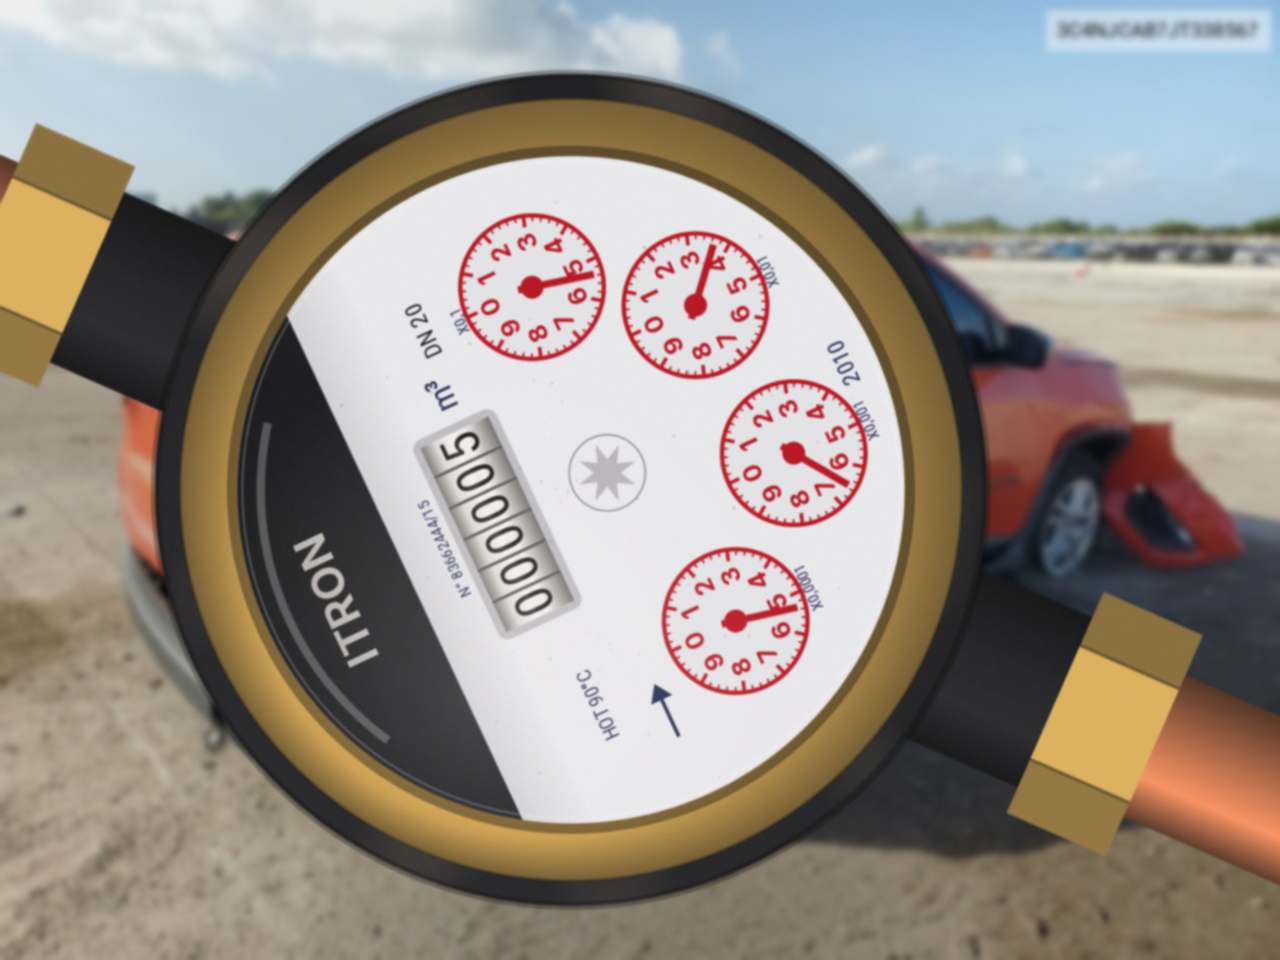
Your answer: 5.5365 m³
